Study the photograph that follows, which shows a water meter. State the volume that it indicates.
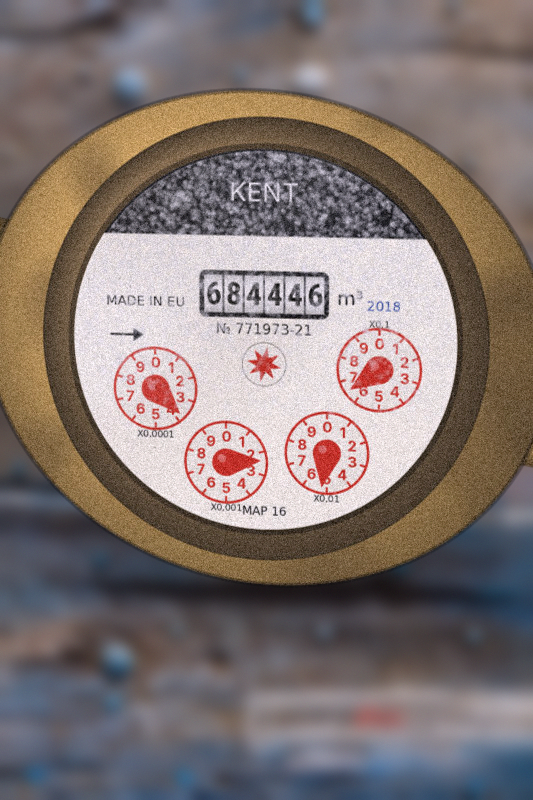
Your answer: 684446.6523 m³
